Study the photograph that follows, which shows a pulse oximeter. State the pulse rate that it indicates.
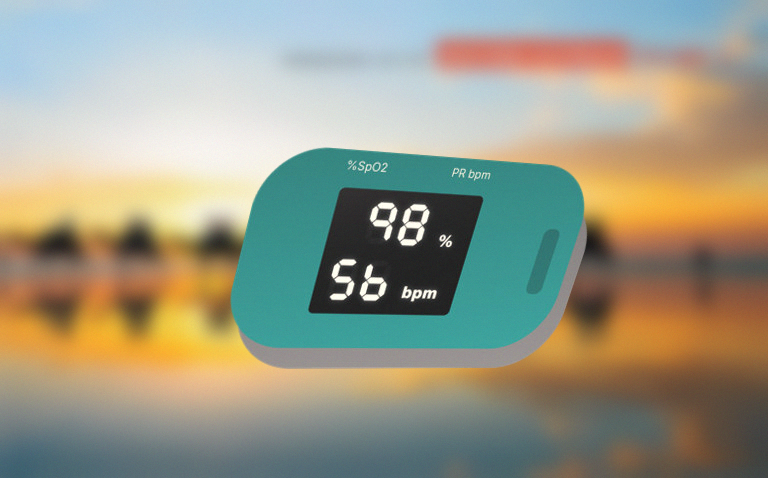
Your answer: 56 bpm
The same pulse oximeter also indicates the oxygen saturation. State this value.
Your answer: 98 %
